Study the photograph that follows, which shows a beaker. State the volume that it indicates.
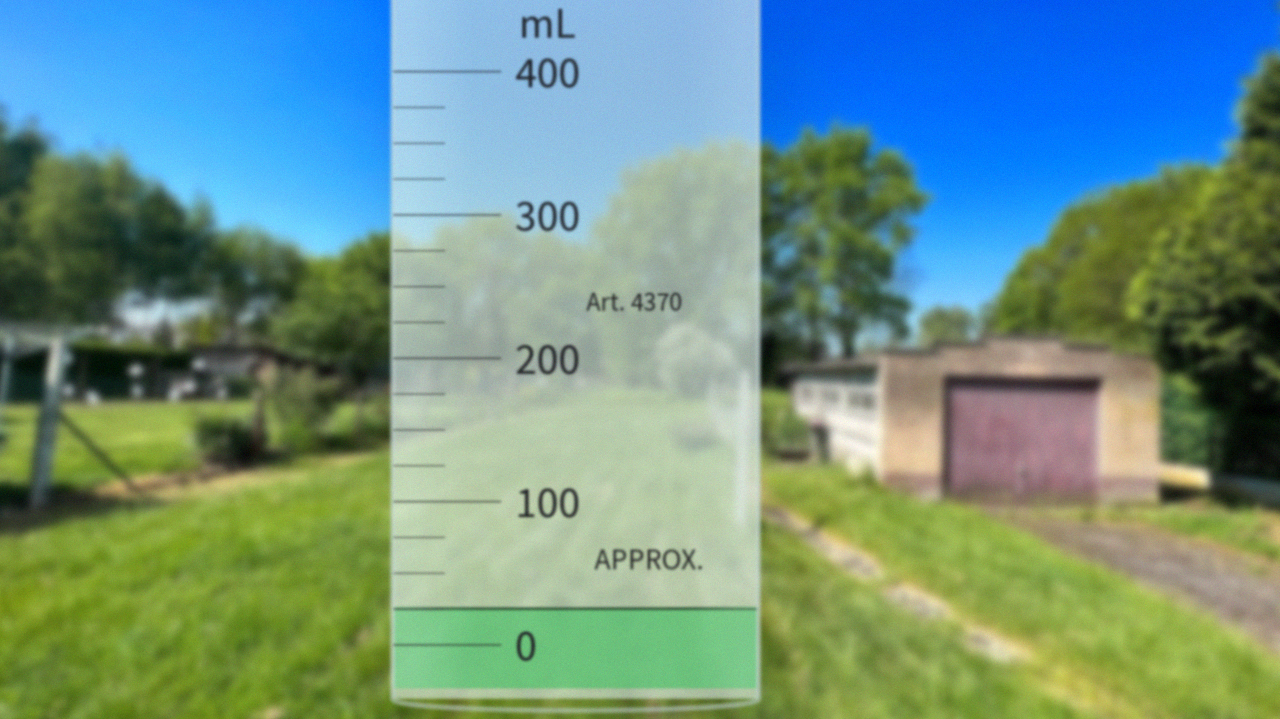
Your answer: 25 mL
